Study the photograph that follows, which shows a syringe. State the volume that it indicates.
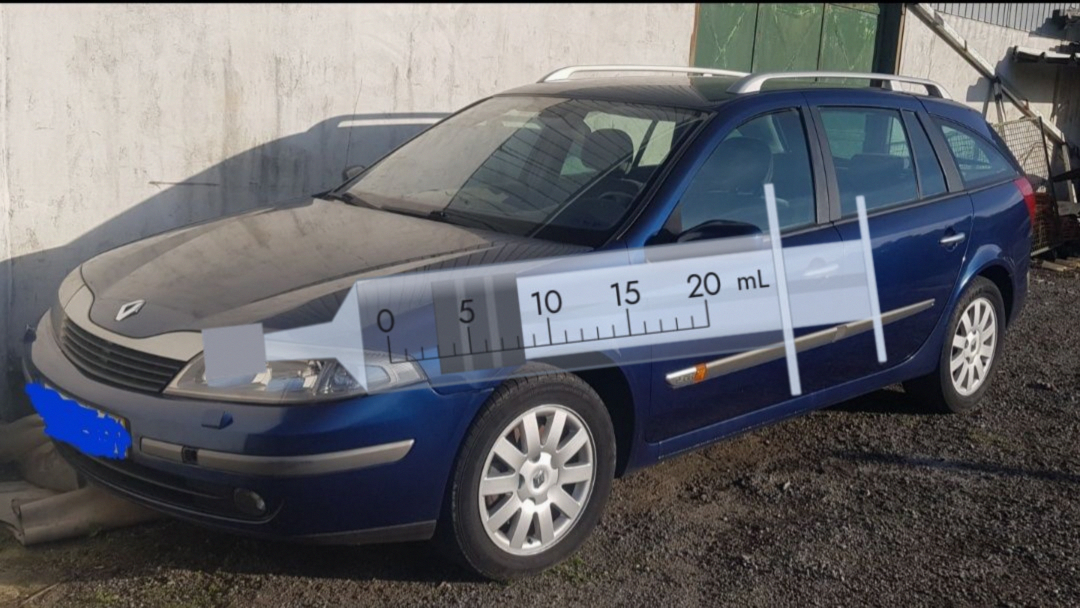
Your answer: 3 mL
